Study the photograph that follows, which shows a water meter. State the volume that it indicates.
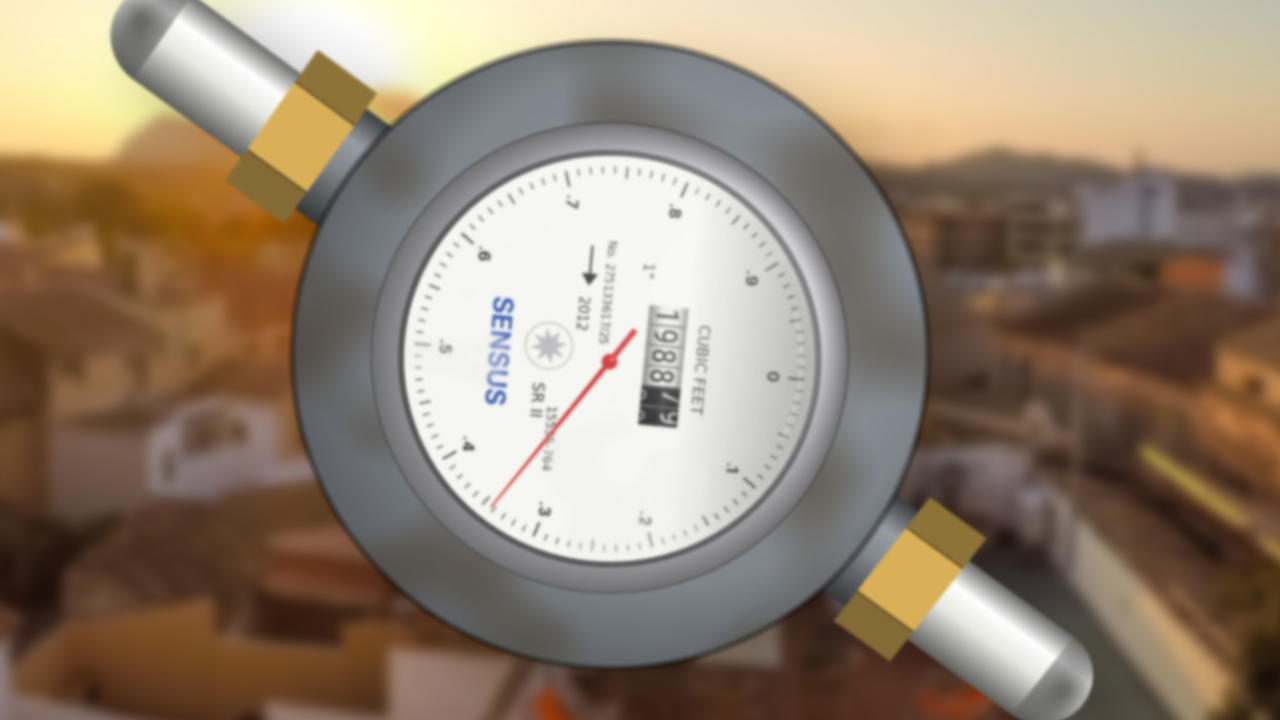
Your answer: 198879.34 ft³
